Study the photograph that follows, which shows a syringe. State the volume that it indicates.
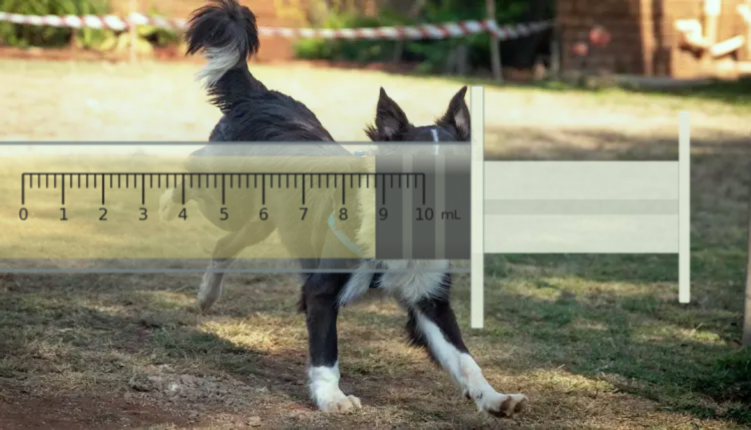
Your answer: 8.8 mL
